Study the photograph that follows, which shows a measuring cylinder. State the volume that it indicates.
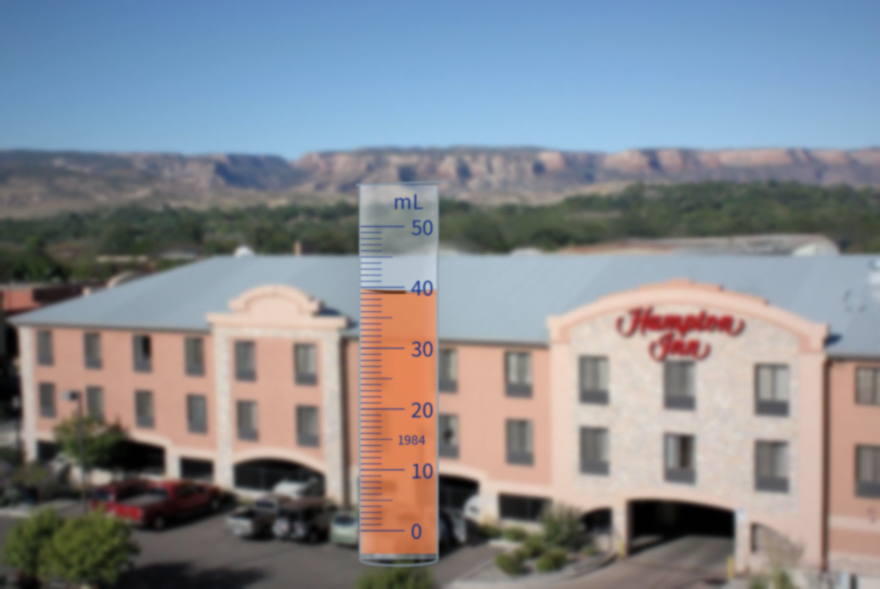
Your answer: 39 mL
